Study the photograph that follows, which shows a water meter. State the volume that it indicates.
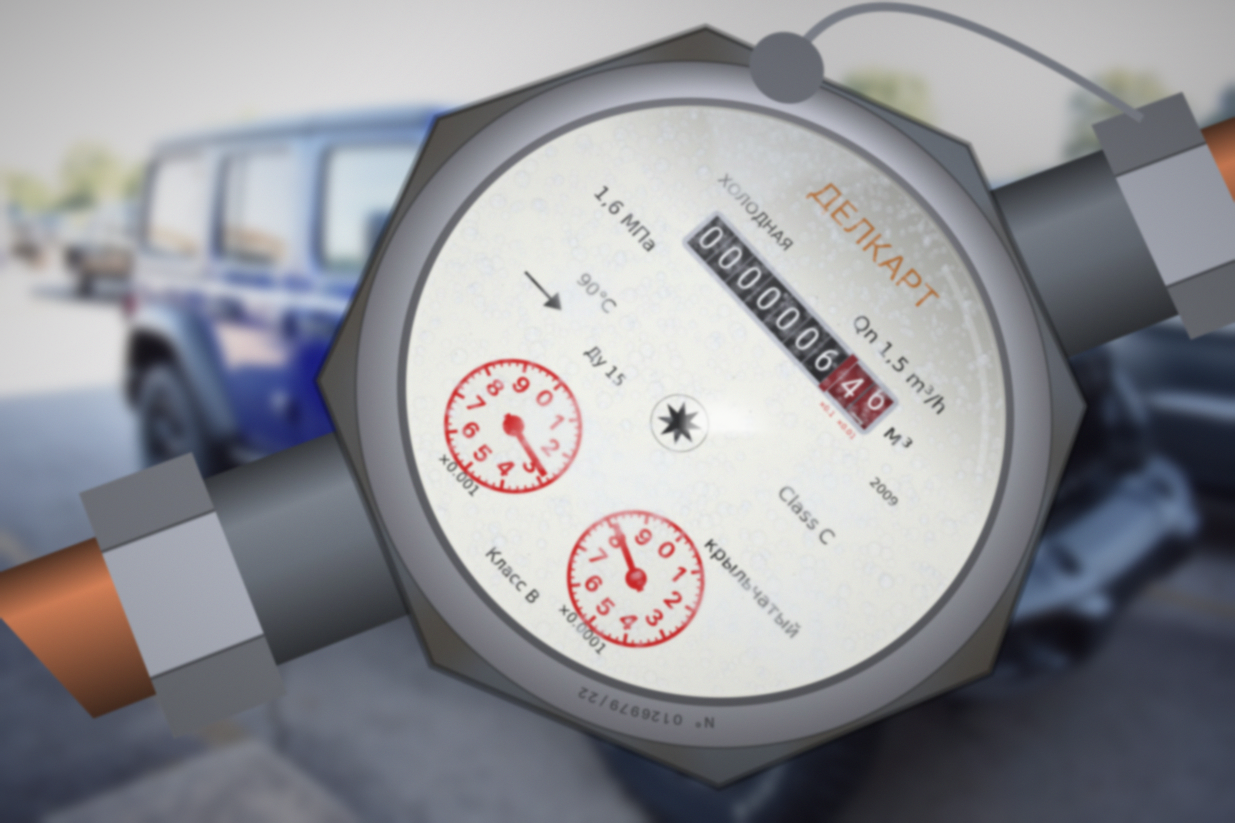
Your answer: 6.4628 m³
